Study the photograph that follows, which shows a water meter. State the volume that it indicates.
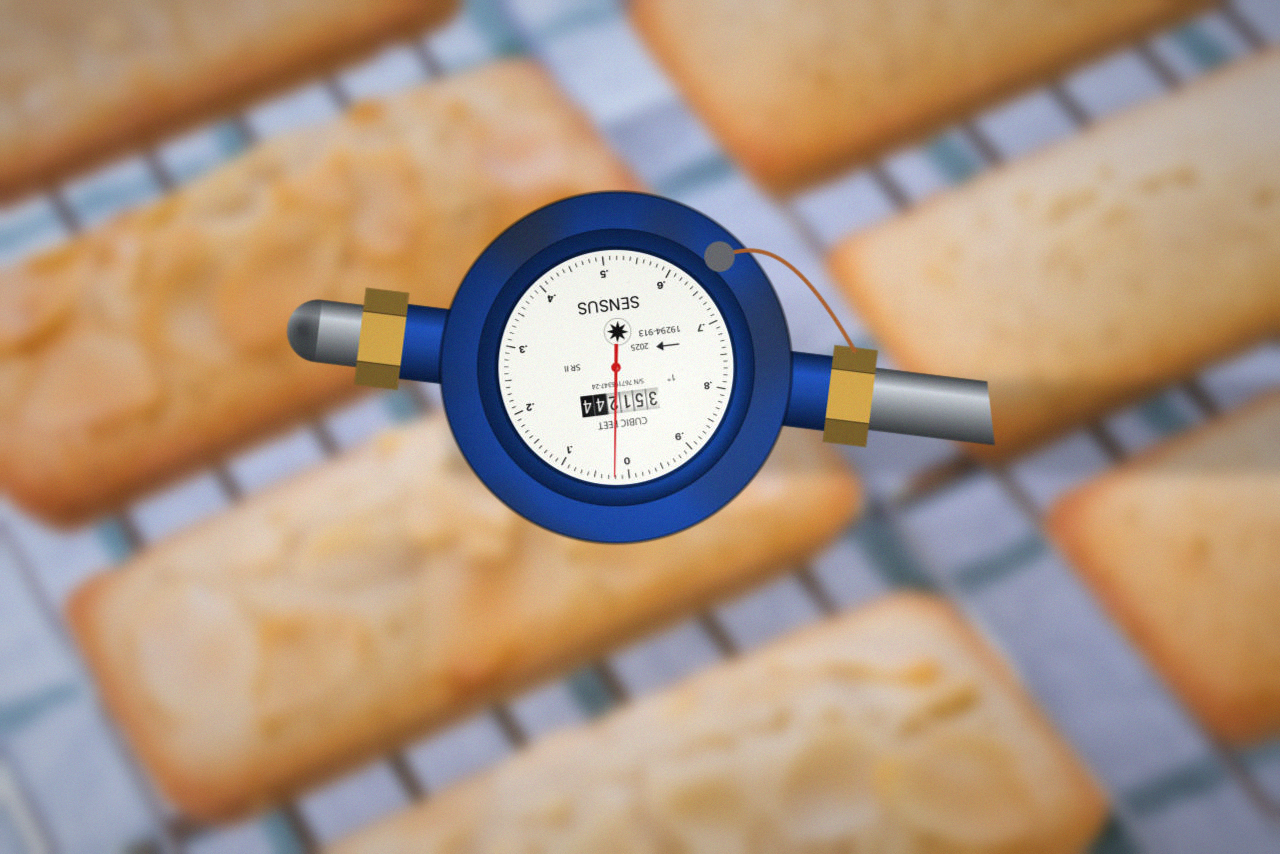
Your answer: 351244.02 ft³
